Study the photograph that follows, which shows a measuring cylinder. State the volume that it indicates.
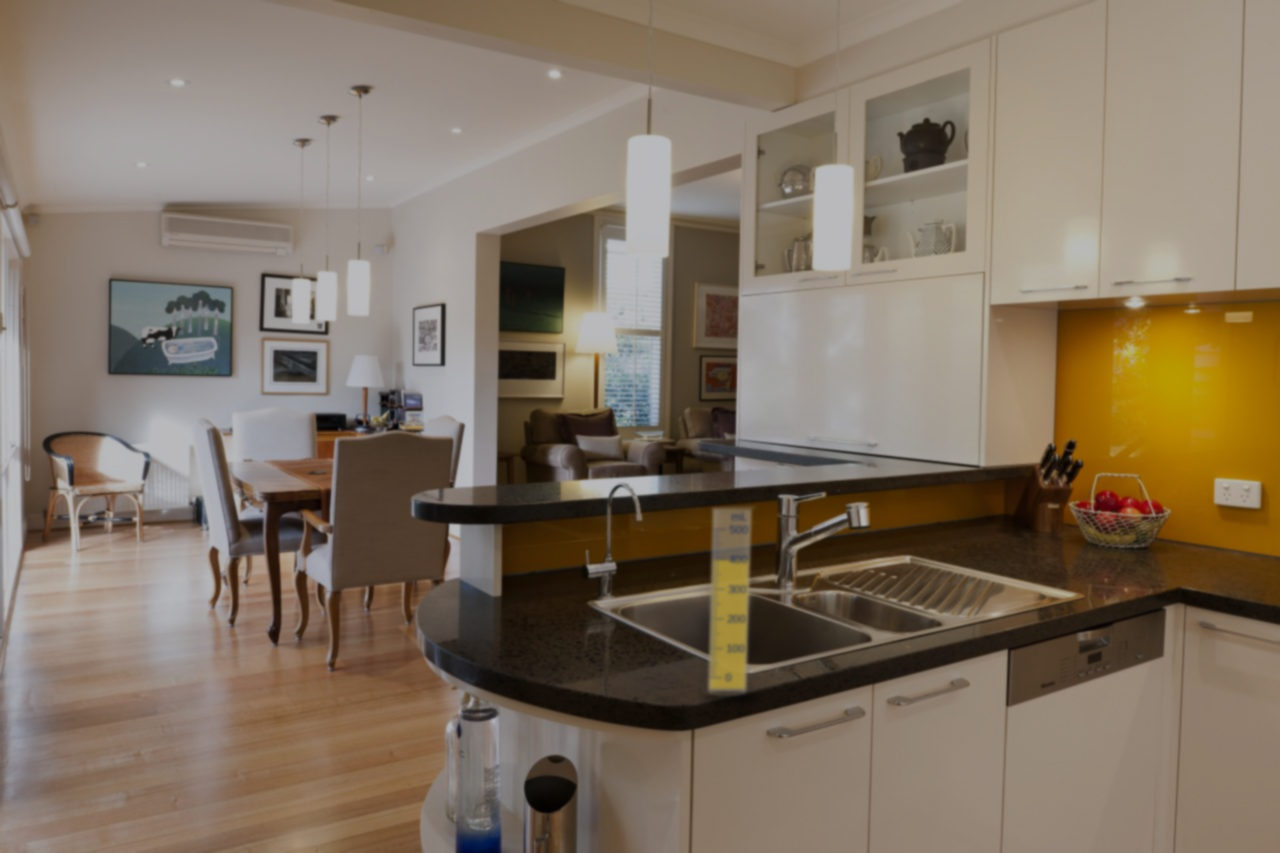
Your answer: 400 mL
